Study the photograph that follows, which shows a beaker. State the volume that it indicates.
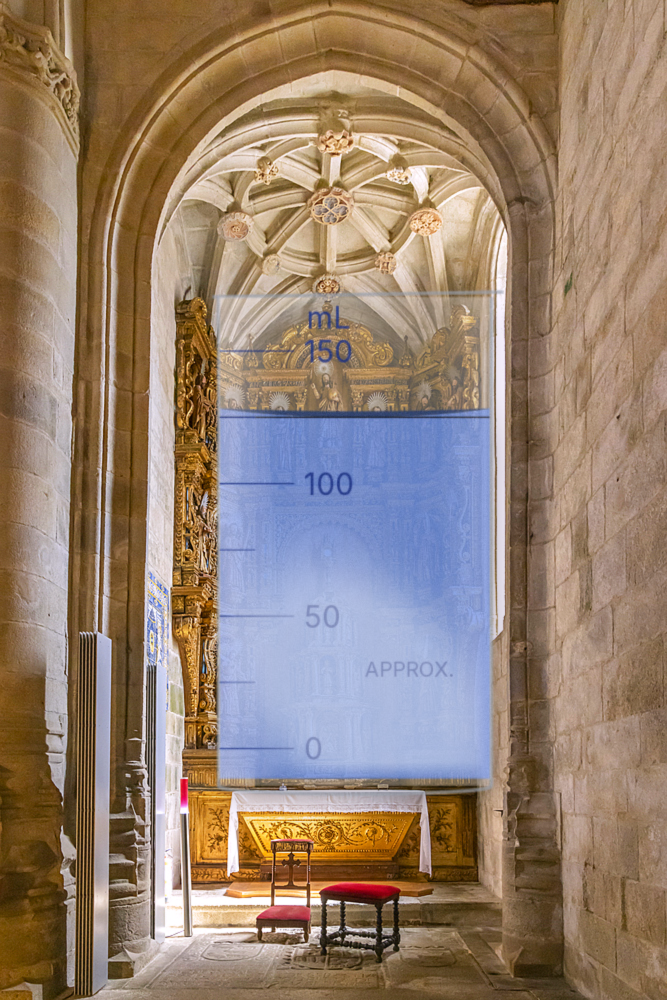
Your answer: 125 mL
